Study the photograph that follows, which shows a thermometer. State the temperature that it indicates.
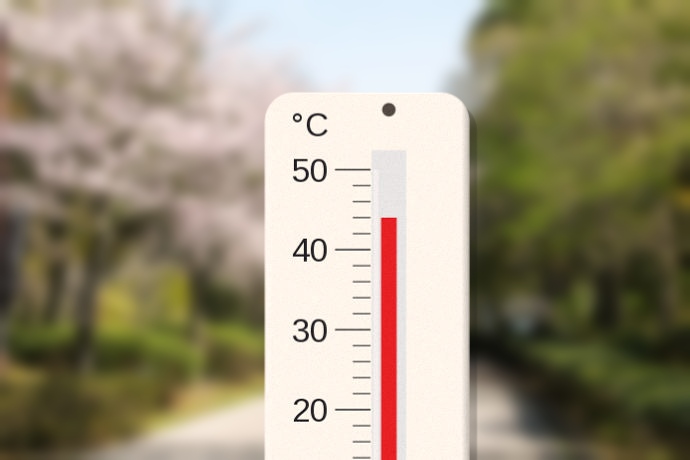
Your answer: 44 °C
